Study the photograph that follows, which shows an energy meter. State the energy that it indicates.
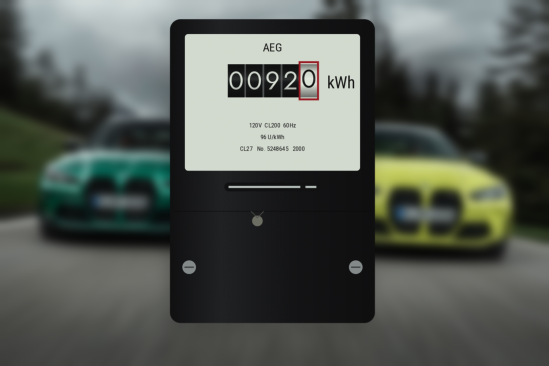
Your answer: 92.0 kWh
